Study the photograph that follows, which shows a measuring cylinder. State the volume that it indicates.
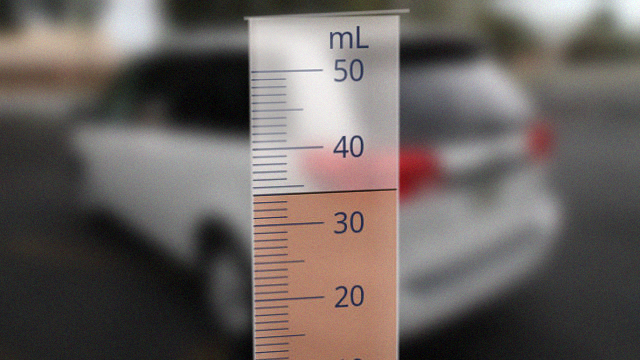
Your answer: 34 mL
